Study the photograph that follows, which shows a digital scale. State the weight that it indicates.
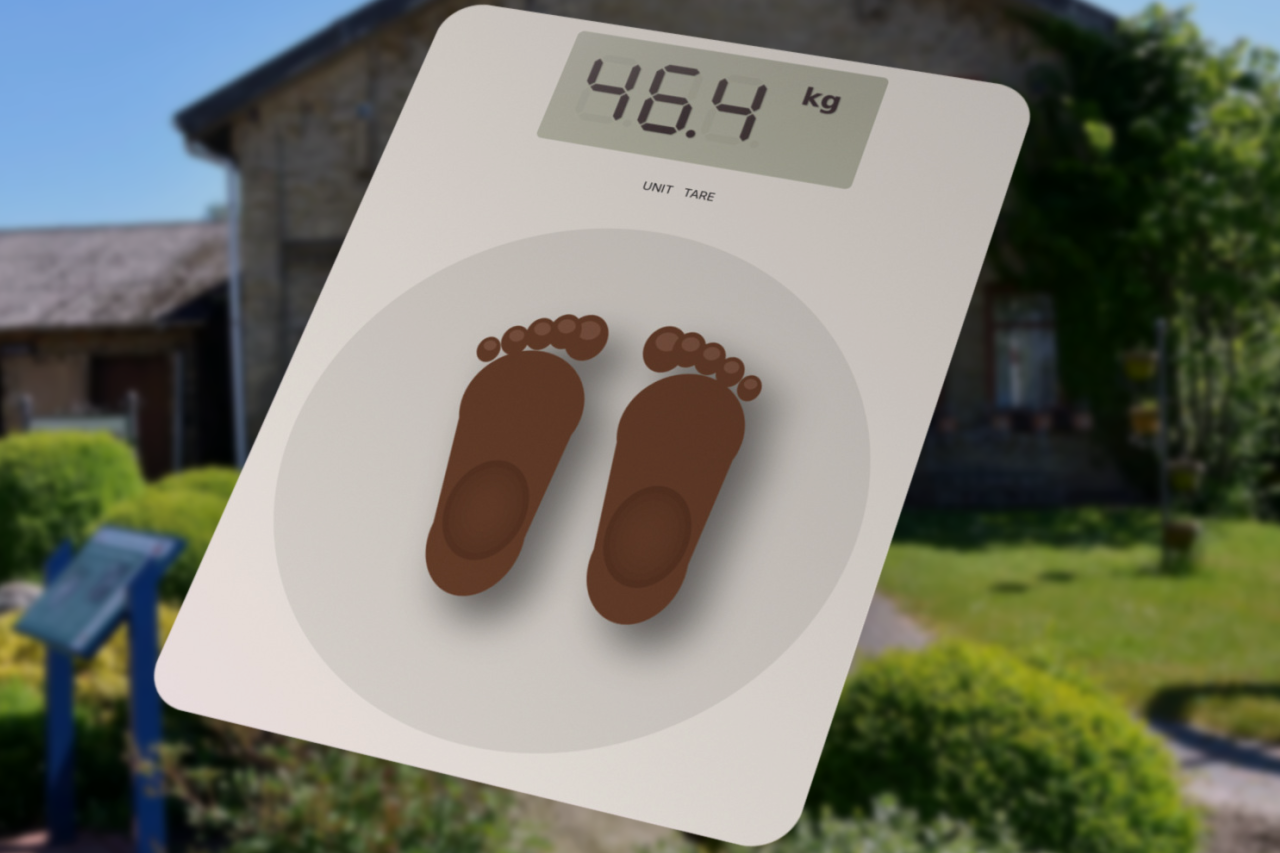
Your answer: 46.4 kg
